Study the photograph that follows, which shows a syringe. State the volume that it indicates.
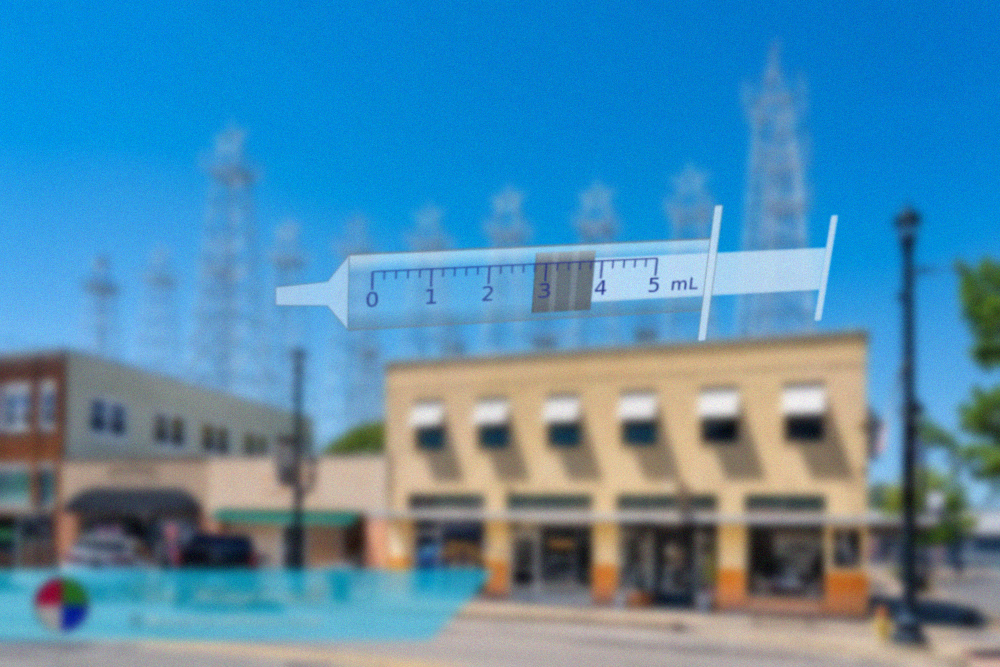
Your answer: 2.8 mL
